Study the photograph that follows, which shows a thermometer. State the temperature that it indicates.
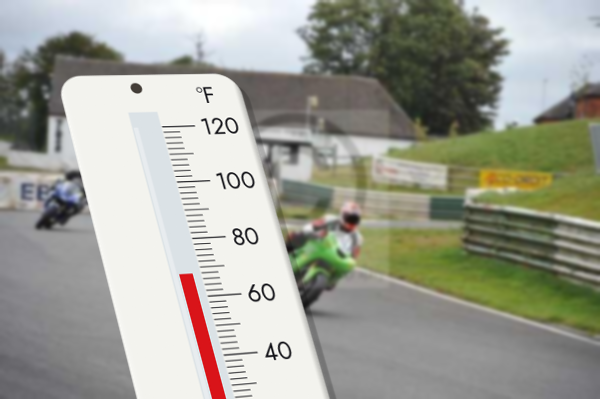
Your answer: 68 °F
